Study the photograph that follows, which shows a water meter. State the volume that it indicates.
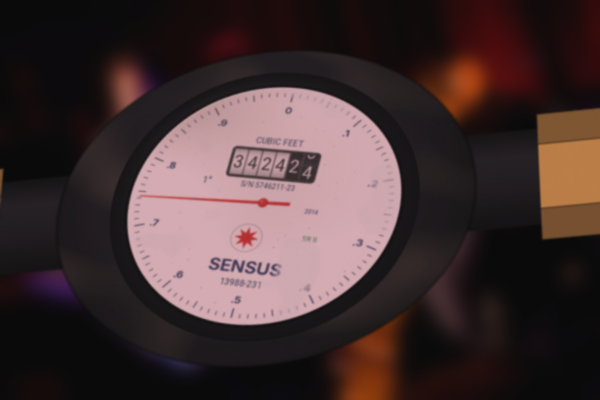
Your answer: 342423.74 ft³
